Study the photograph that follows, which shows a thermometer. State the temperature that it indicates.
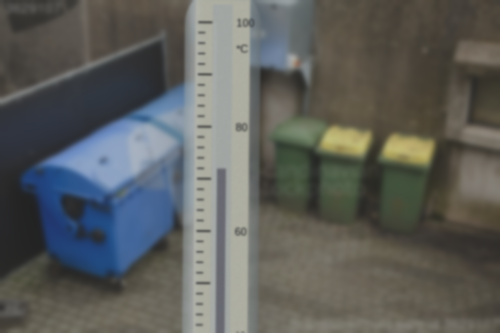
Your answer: 72 °C
